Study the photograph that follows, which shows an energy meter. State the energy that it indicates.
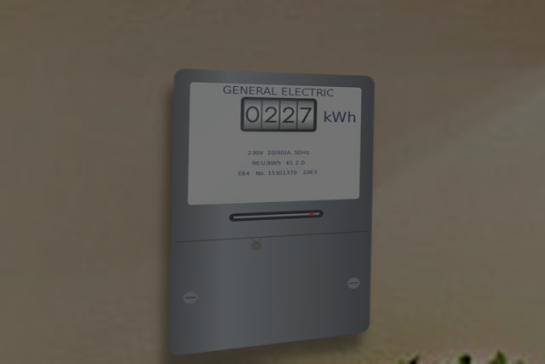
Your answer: 227 kWh
